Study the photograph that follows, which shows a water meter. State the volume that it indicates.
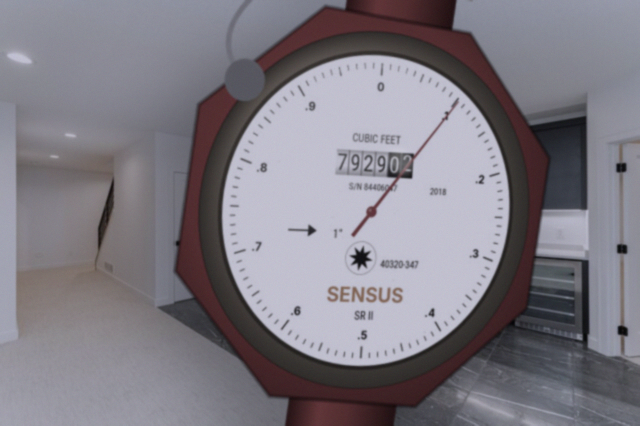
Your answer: 792902.10 ft³
